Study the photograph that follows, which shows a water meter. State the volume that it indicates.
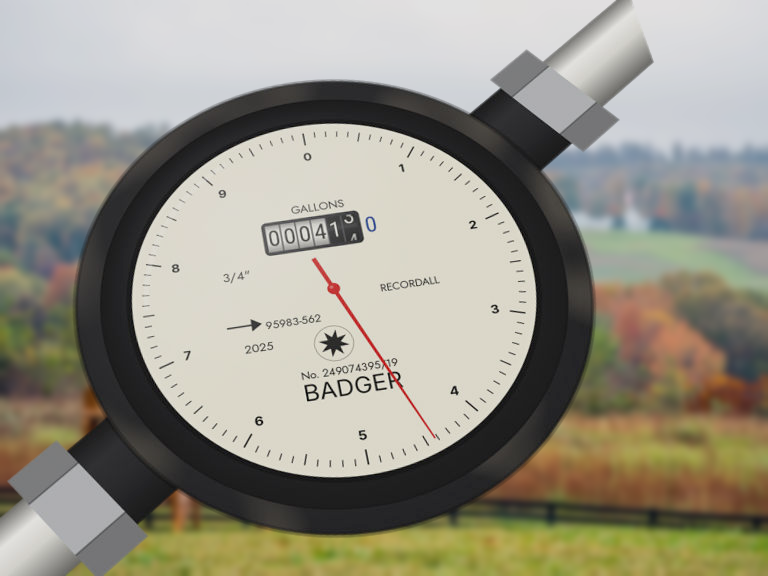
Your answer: 4134.4 gal
